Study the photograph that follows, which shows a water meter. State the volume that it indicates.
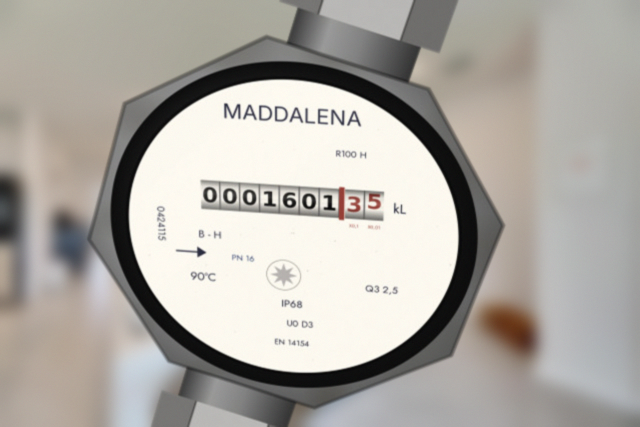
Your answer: 1601.35 kL
